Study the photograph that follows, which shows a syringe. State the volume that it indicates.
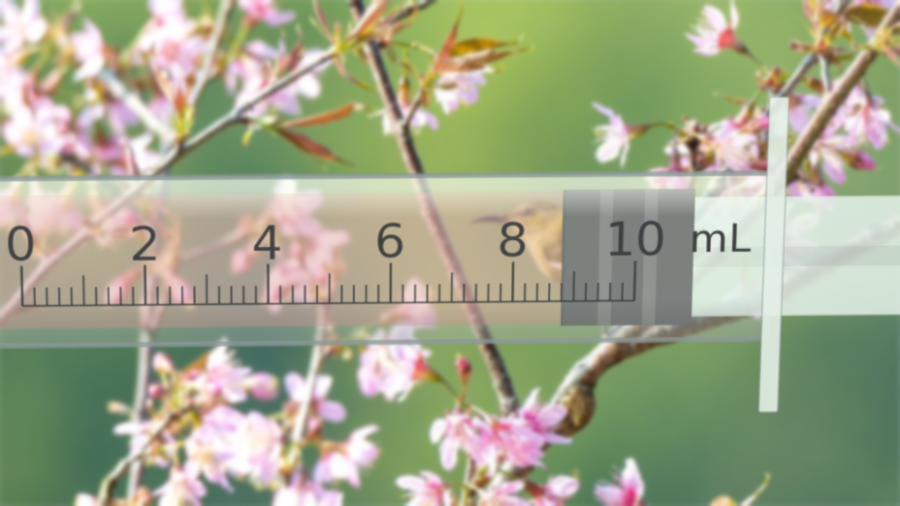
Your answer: 8.8 mL
